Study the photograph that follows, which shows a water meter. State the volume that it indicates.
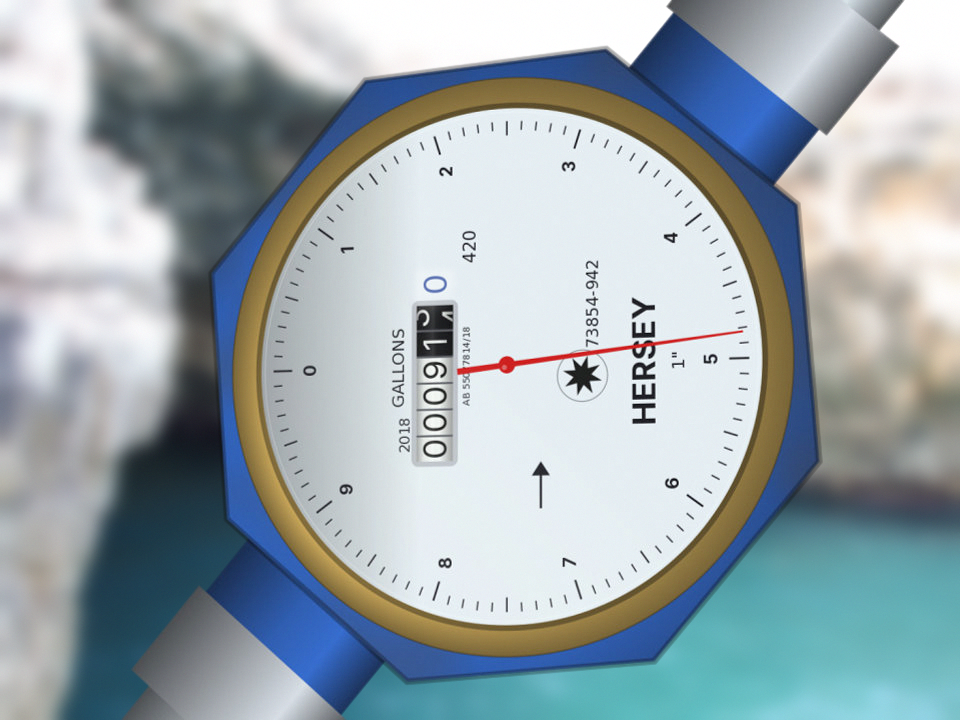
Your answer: 9134.8 gal
